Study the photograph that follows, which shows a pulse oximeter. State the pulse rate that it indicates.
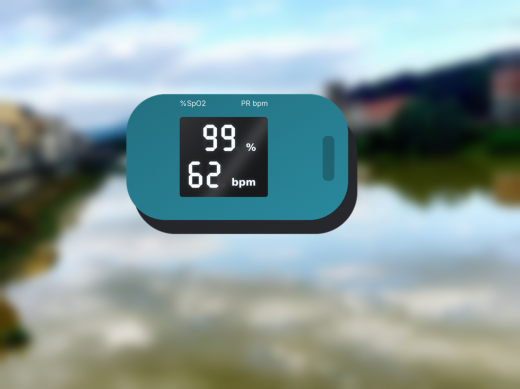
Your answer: 62 bpm
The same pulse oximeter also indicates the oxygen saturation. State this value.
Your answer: 99 %
